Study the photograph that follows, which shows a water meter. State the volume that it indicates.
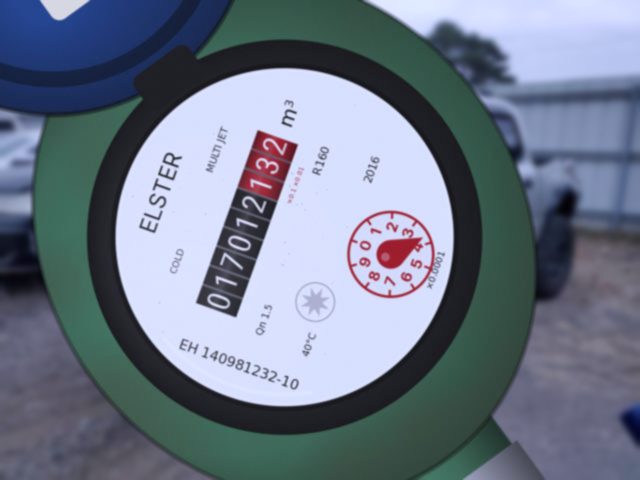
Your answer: 17012.1323 m³
